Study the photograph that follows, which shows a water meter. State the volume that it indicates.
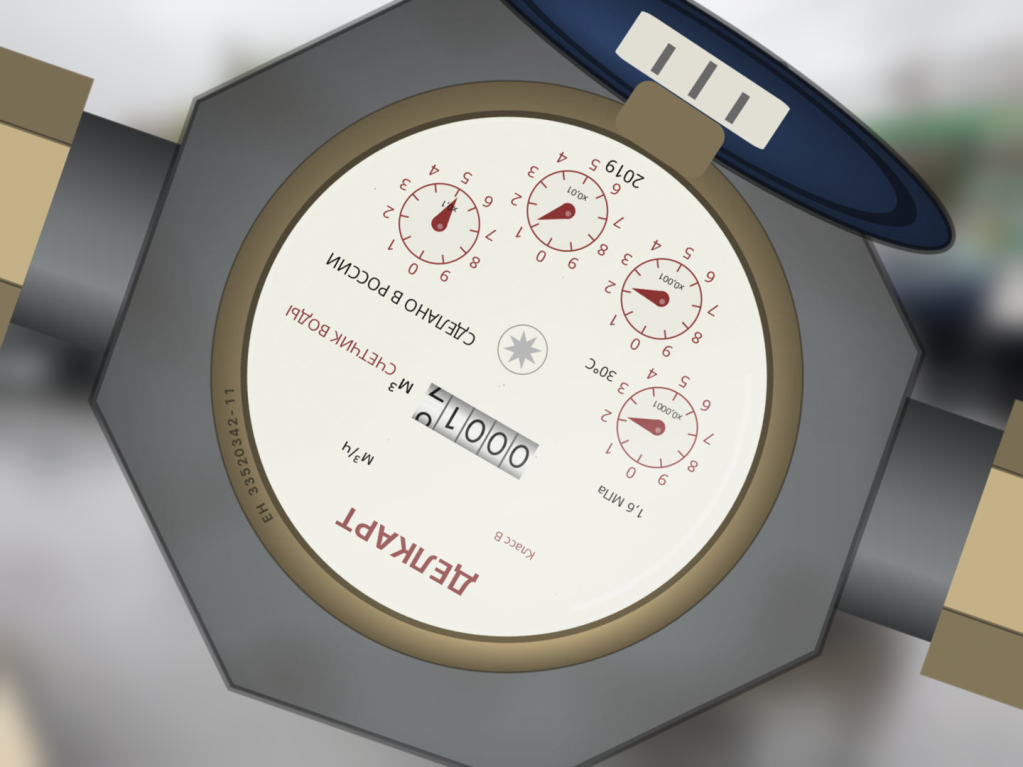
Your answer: 16.5122 m³
